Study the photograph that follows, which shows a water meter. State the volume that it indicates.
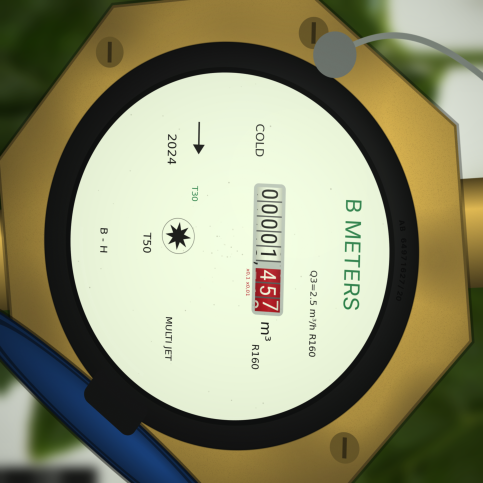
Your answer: 1.457 m³
